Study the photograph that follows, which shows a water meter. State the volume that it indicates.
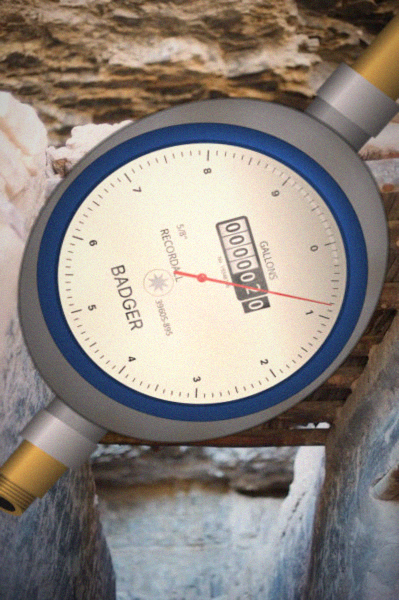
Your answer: 20.8 gal
